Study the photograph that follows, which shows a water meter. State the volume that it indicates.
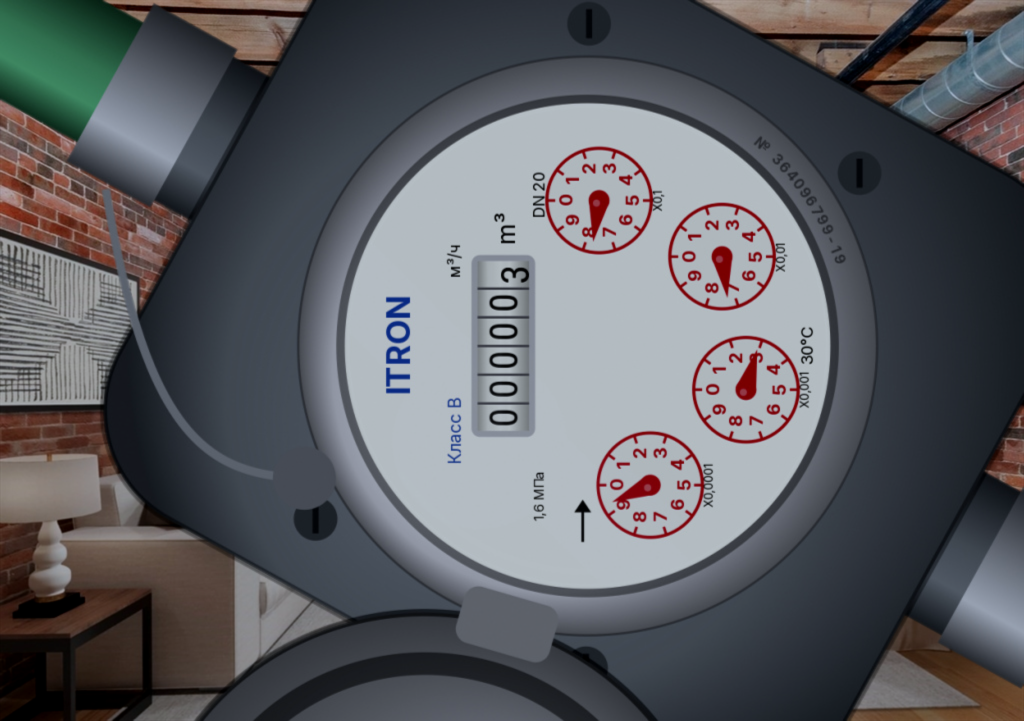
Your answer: 2.7729 m³
